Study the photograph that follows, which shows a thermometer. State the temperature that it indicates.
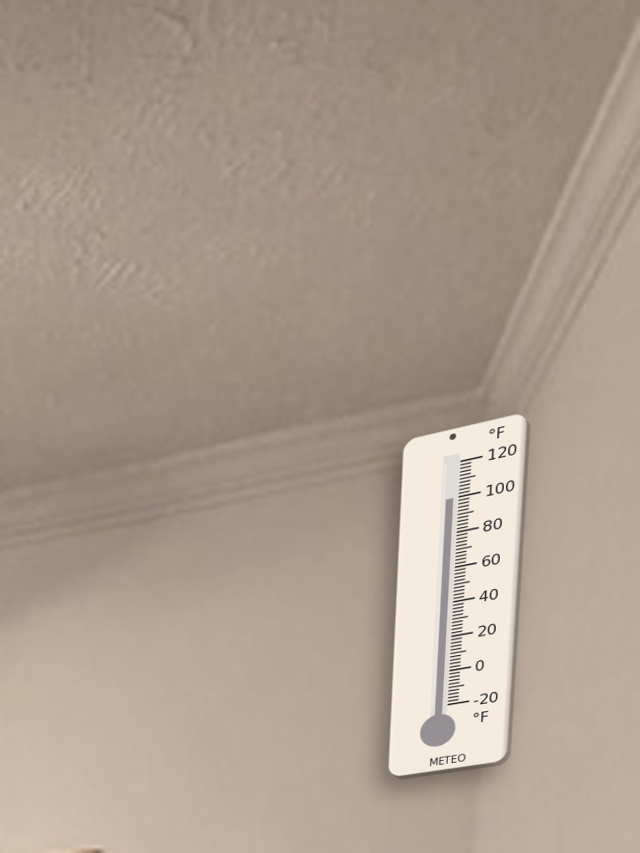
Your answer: 100 °F
